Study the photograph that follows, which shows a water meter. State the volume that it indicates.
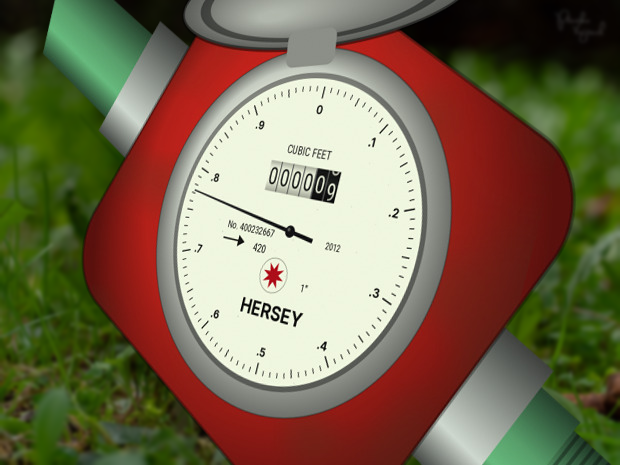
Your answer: 8.77 ft³
